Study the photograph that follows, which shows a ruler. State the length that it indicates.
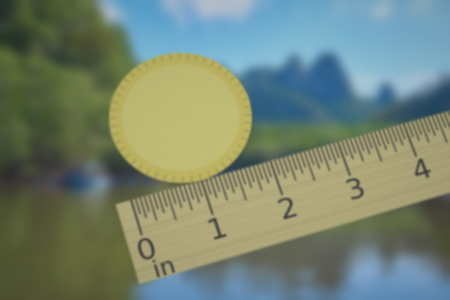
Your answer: 2 in
